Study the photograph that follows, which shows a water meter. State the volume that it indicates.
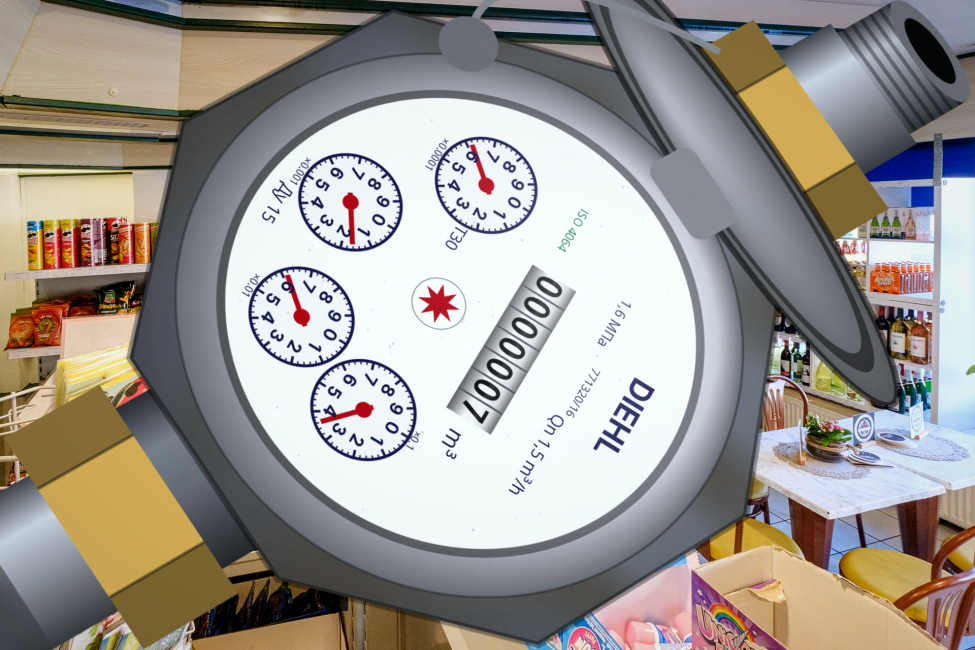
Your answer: 7.3616 m³
